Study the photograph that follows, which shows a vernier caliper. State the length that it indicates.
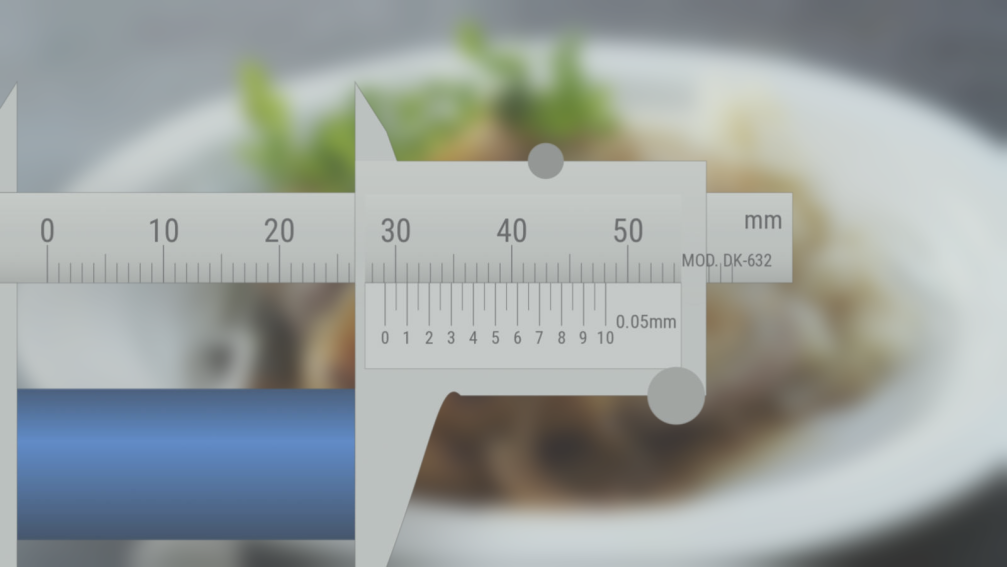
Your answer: 29.1 mm
